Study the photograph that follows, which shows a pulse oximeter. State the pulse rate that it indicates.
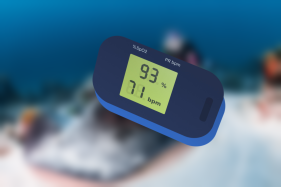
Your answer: 71 bpm
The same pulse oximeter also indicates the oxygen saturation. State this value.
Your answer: 93 %
